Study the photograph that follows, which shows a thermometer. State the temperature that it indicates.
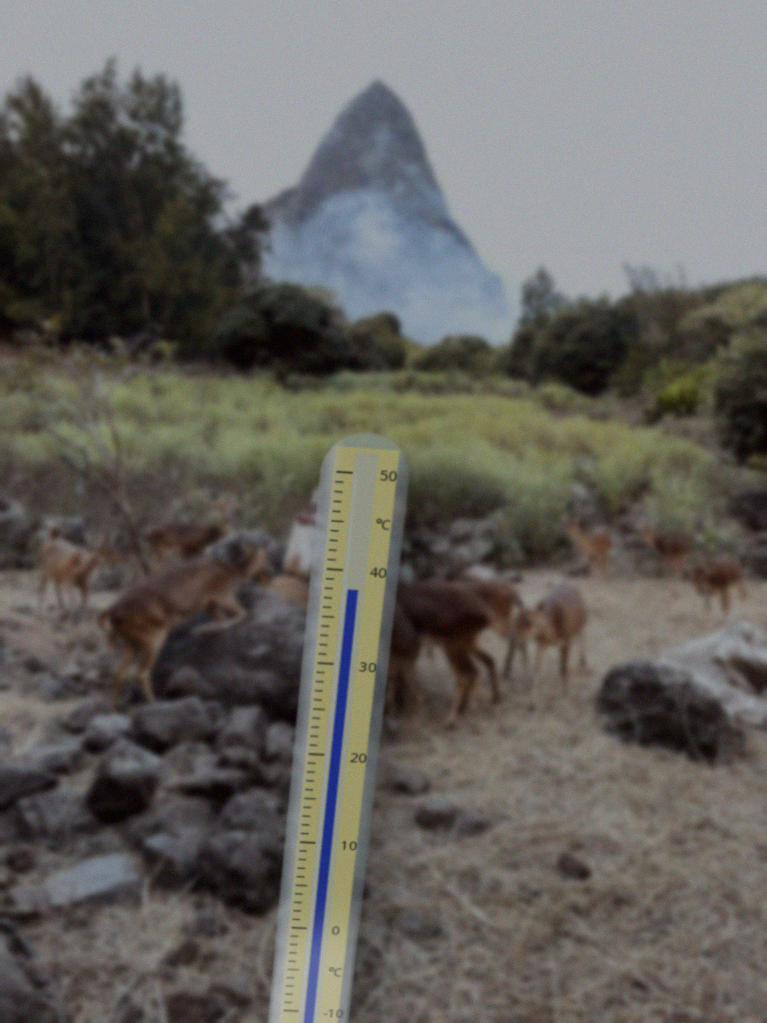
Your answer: 38 °C
